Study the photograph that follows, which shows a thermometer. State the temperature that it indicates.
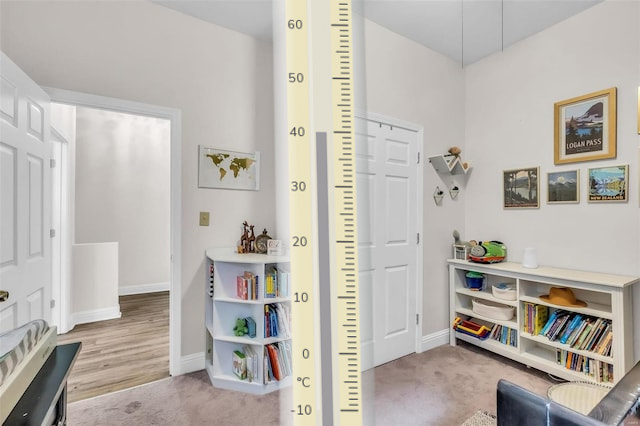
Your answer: 40 °C
